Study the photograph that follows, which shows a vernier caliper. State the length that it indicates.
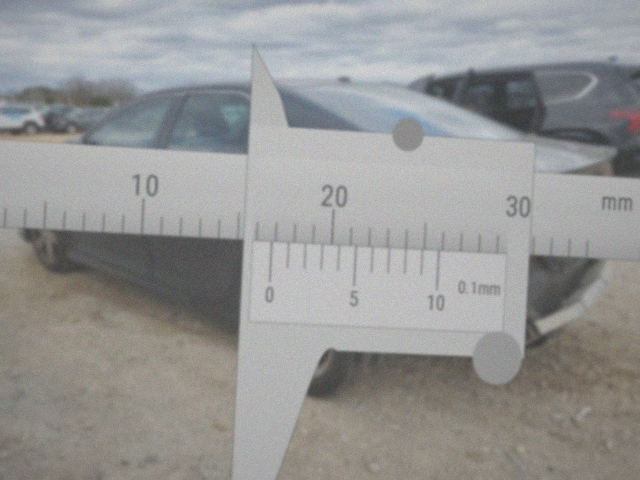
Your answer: 16.8 mm
